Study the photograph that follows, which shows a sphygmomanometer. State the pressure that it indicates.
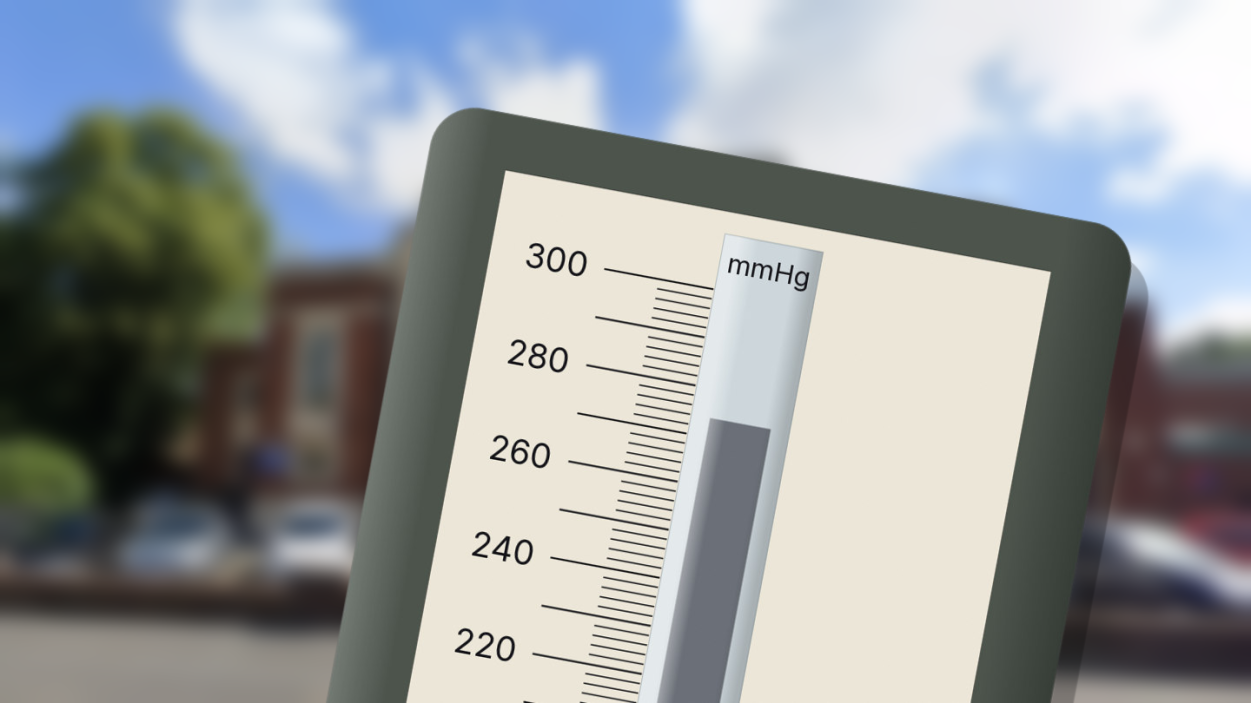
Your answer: 274 mmHg
